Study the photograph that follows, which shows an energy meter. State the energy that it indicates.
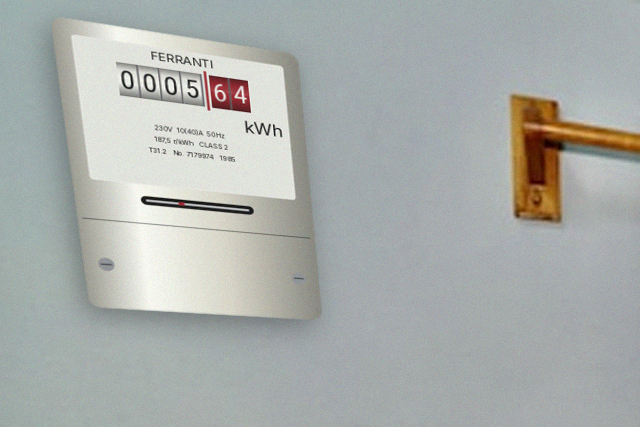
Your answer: 5.64 kWh
